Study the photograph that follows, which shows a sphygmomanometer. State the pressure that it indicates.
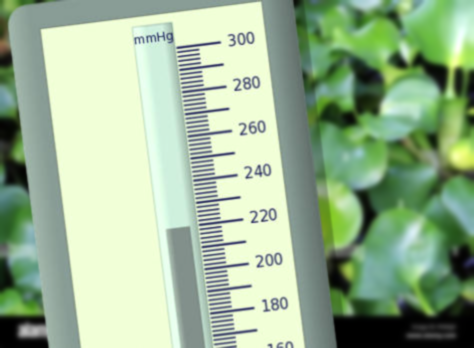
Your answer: 220 mmHg
